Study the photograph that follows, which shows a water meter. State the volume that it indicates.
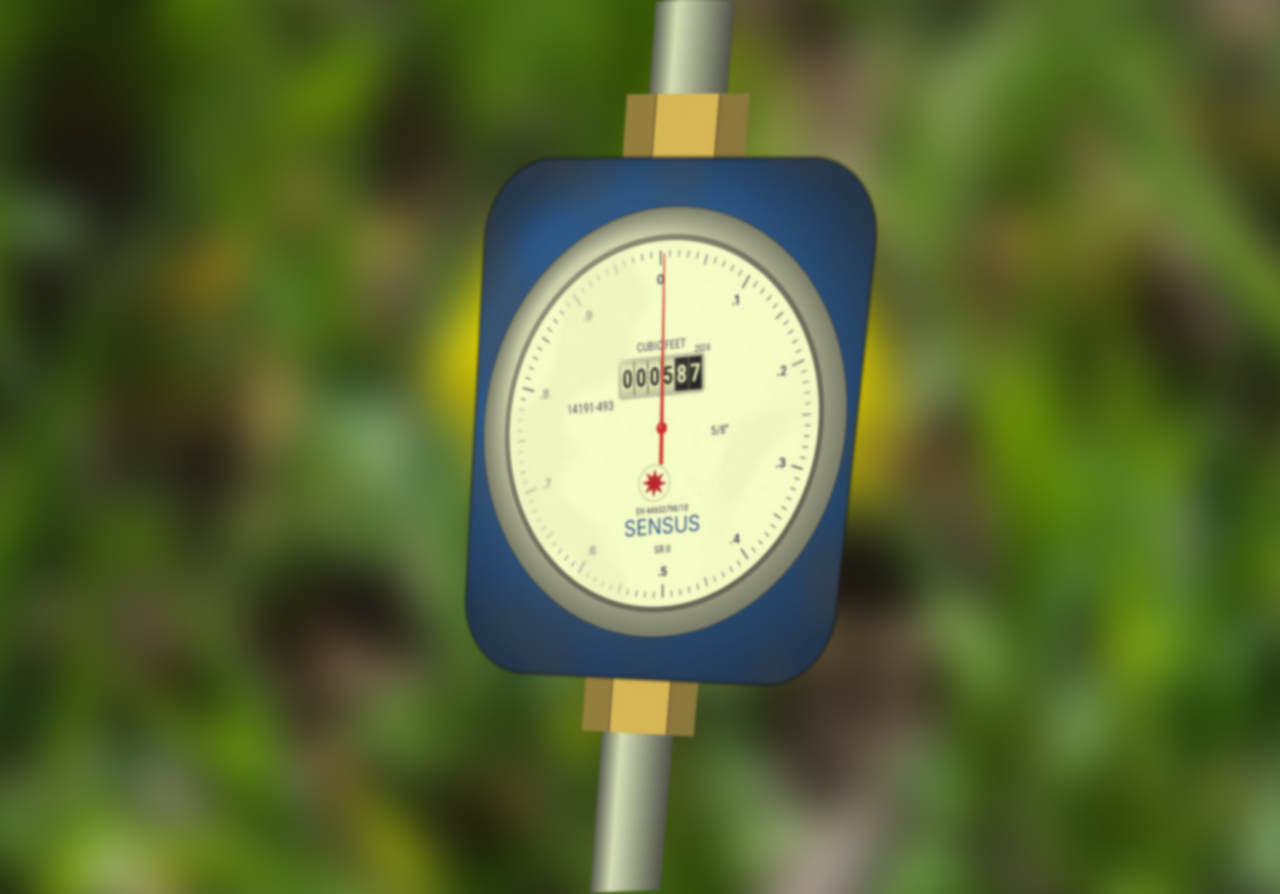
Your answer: 587.00 ft³
